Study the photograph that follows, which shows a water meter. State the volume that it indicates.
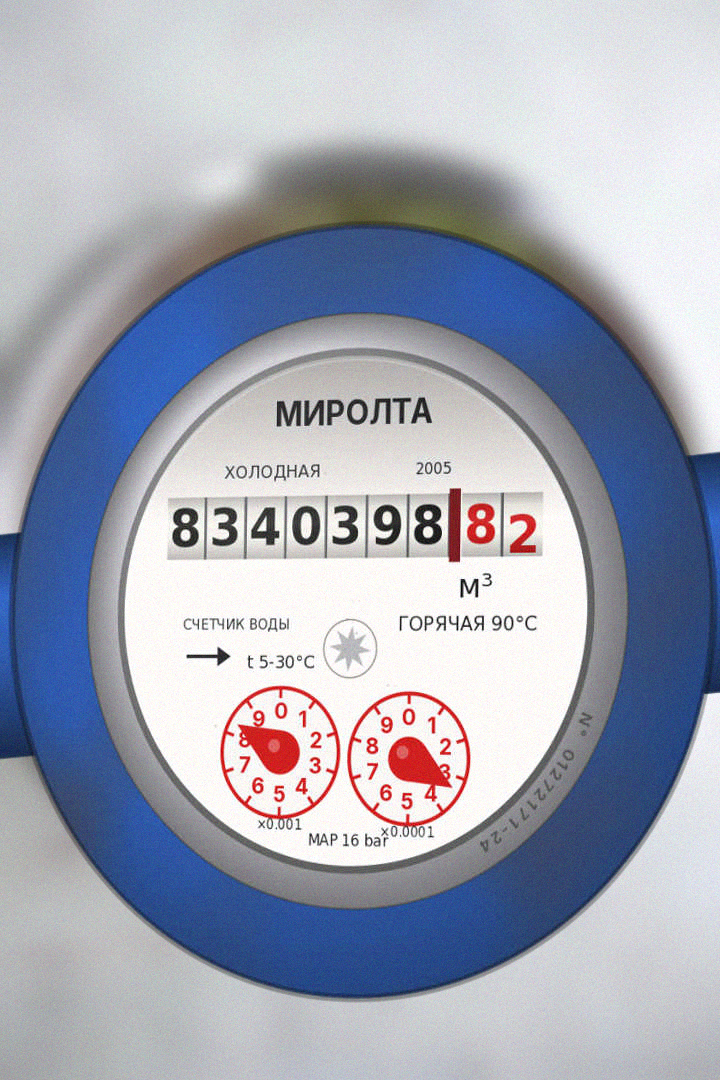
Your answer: 8340398.8183 m³
